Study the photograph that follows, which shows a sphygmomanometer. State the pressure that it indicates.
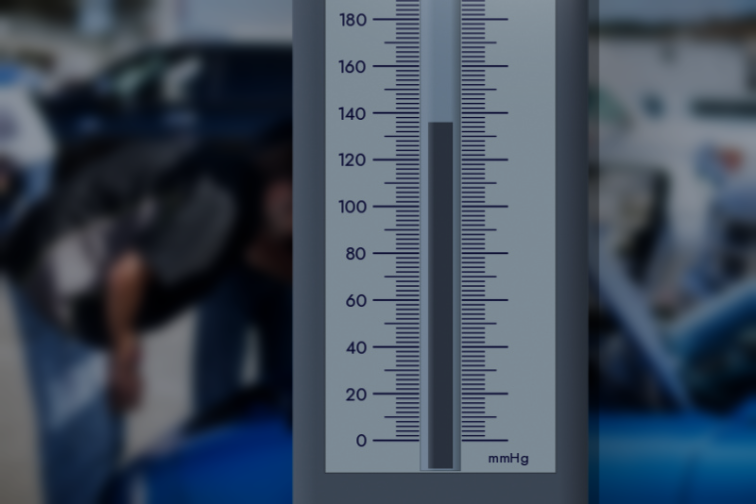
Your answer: 136 mmHg
